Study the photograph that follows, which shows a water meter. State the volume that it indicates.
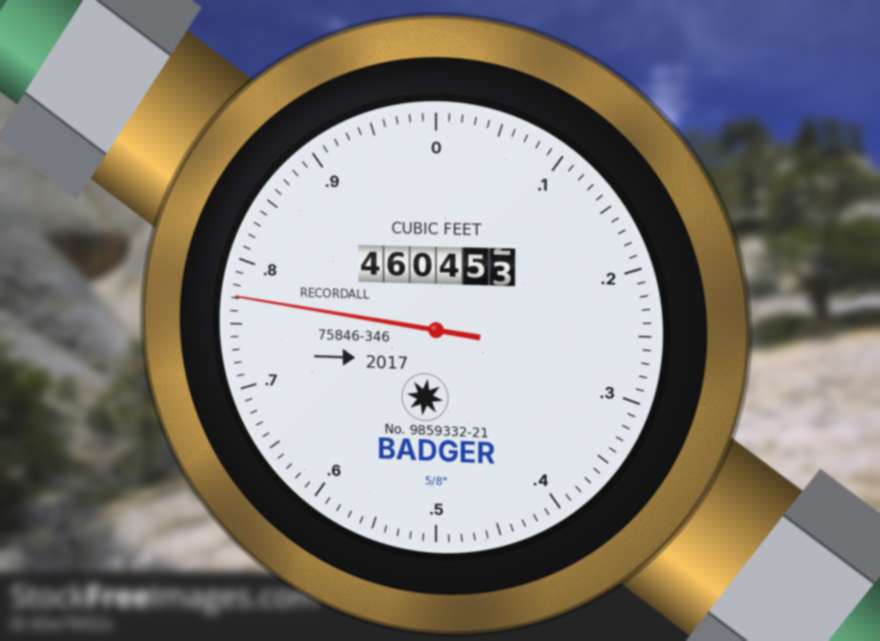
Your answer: 460452.77 ft³
